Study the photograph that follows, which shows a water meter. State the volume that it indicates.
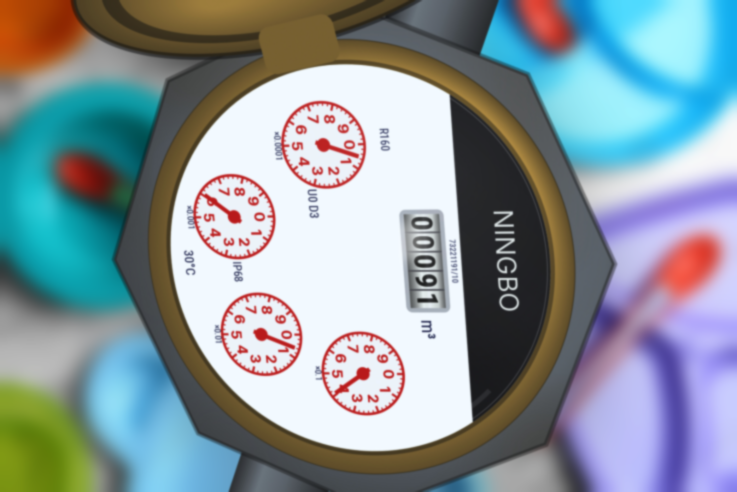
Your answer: 91.4060 m³
